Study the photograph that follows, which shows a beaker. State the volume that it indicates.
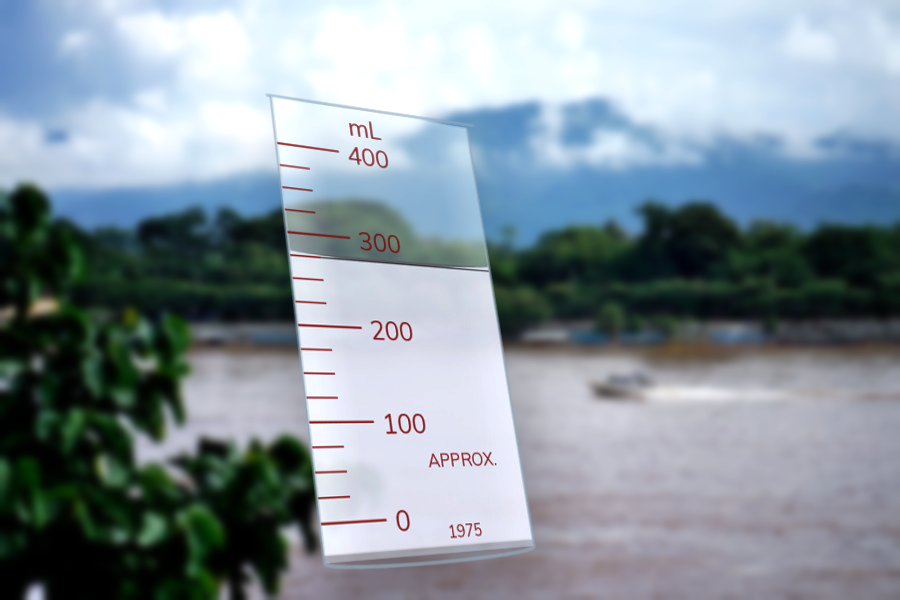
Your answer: 275 mL
